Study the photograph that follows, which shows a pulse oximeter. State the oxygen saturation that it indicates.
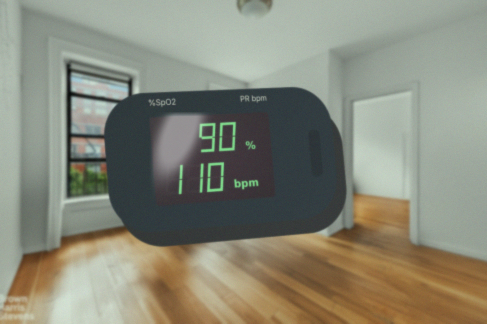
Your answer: 90 %
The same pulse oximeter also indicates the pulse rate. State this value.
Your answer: 110 bpm
